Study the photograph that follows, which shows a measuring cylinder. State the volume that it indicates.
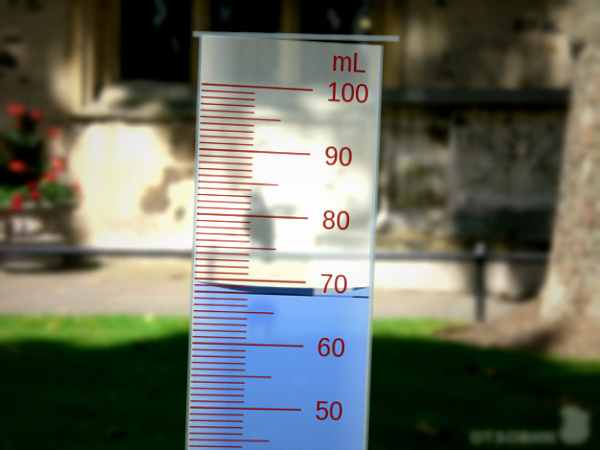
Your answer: 68 mL
